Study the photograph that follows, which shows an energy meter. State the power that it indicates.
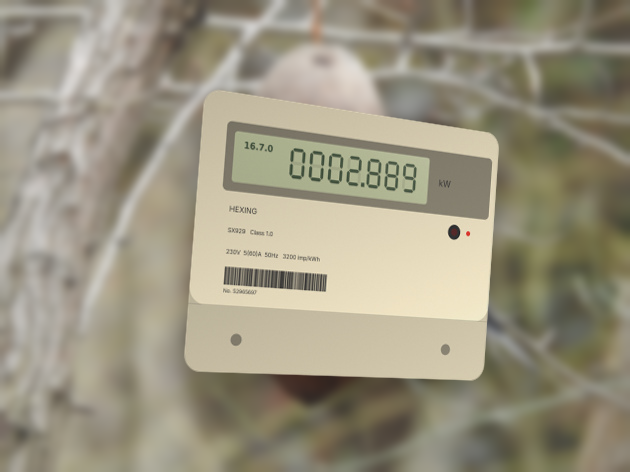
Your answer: 2.889 kW
